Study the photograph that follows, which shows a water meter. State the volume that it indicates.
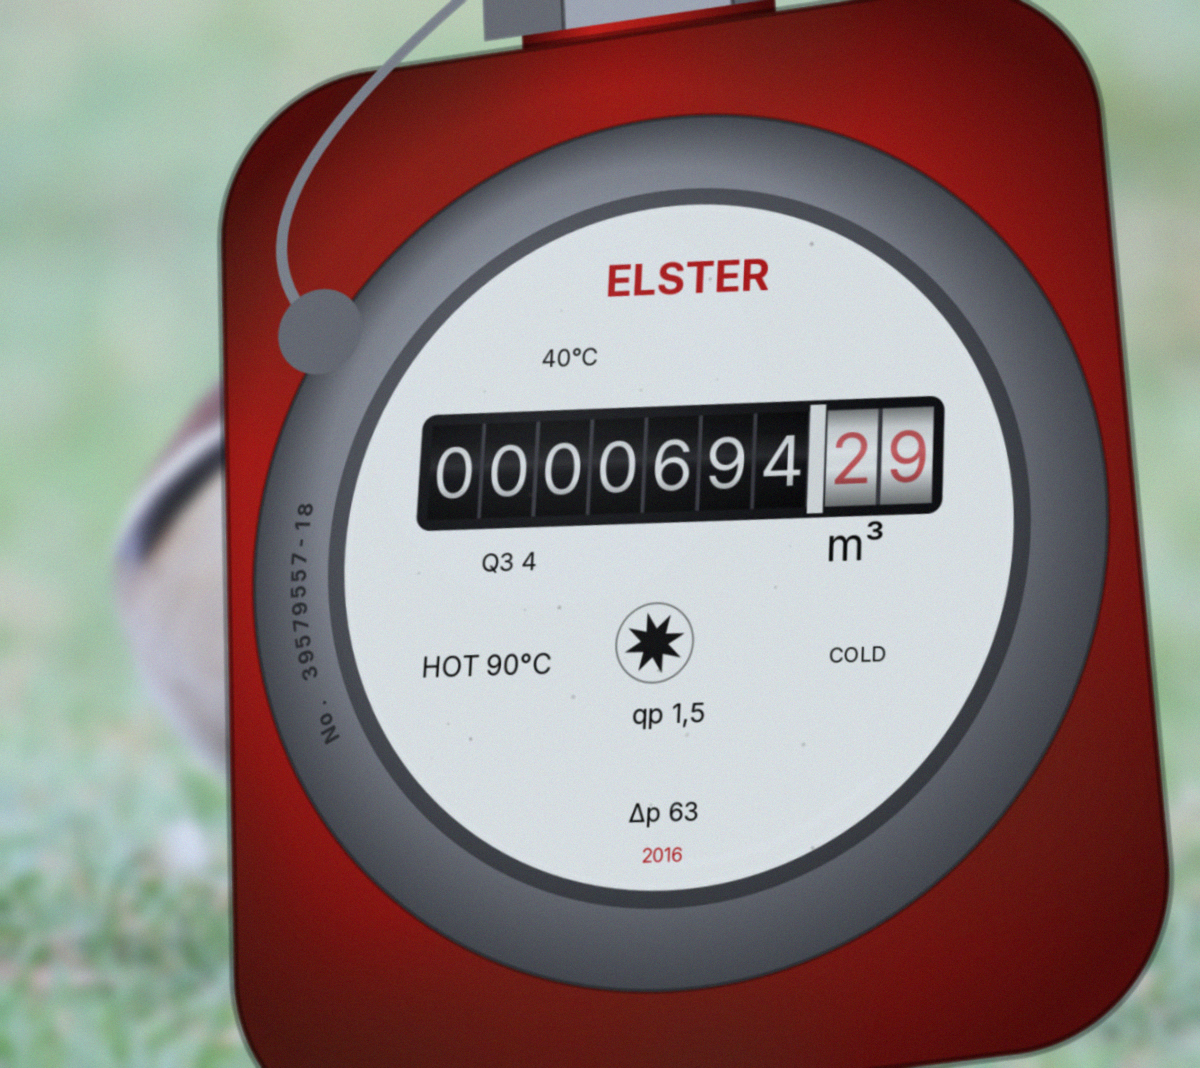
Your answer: 694.29 m³
